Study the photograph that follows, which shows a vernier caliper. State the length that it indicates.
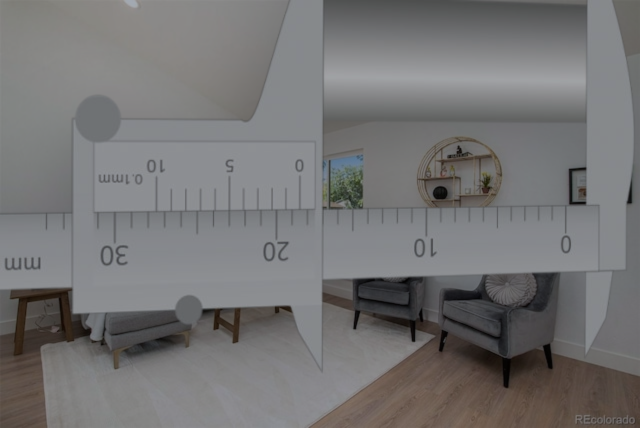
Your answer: 18.5 mm
